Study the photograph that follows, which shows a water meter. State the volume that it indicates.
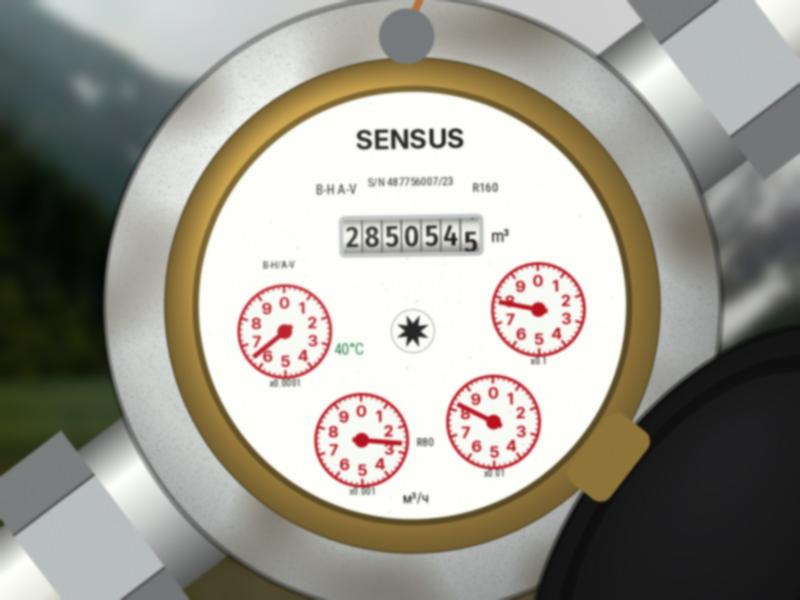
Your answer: 2850544.7826 m³
